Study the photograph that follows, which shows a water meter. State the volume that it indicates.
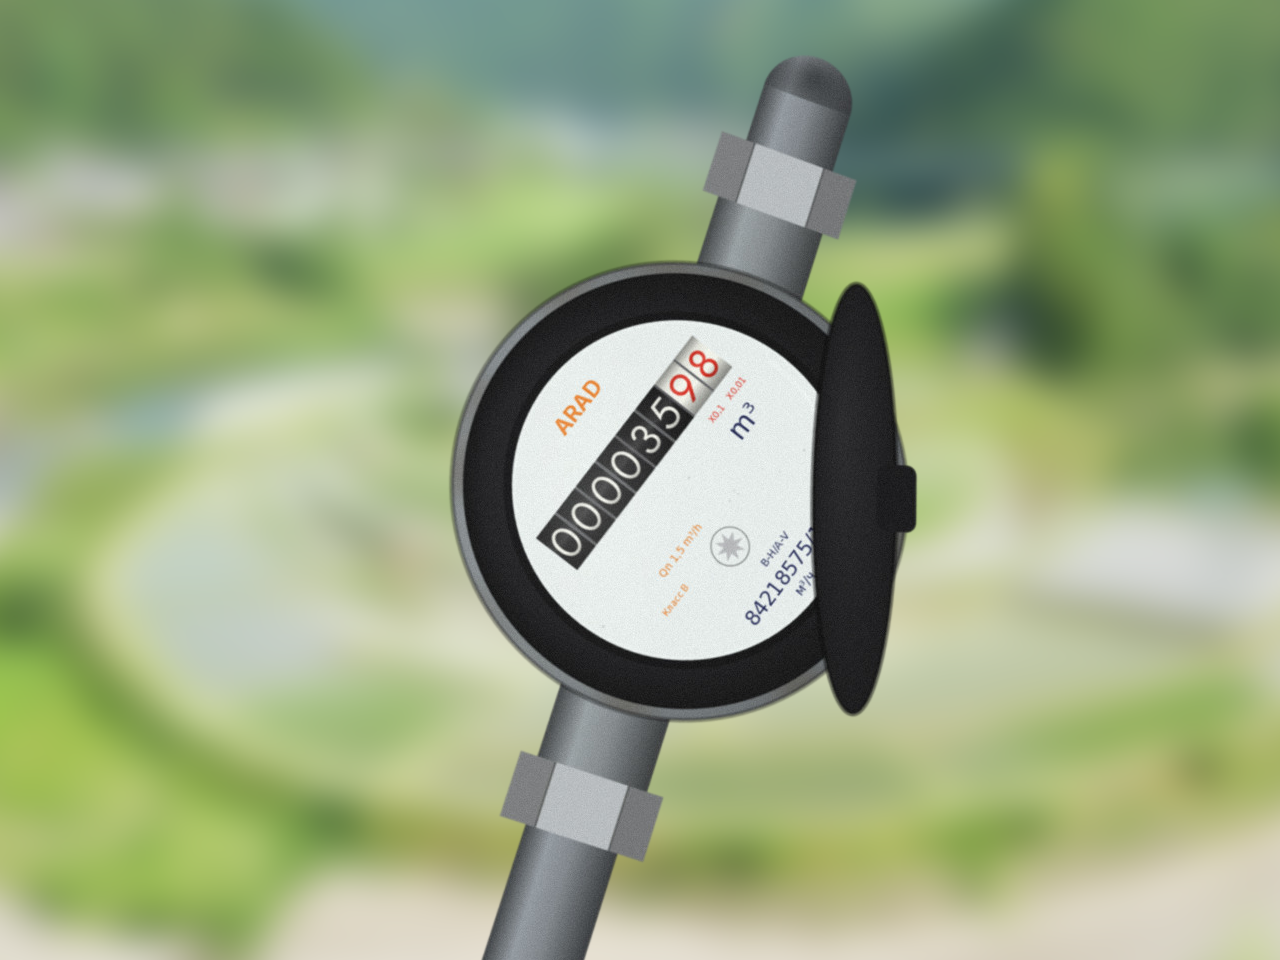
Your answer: 35.98 m³
